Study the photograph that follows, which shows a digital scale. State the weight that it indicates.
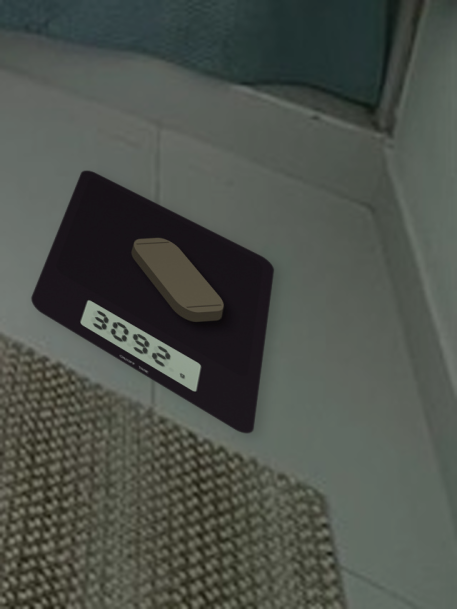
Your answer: 3092 g
